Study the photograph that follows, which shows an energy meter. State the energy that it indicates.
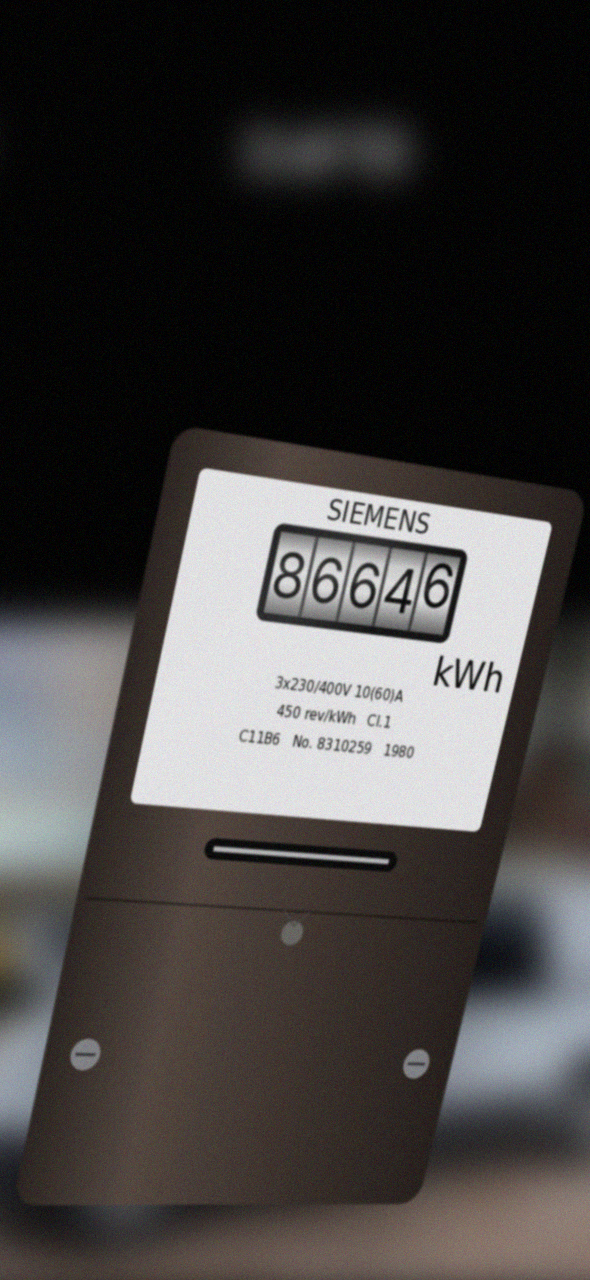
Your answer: 86646 kWh
